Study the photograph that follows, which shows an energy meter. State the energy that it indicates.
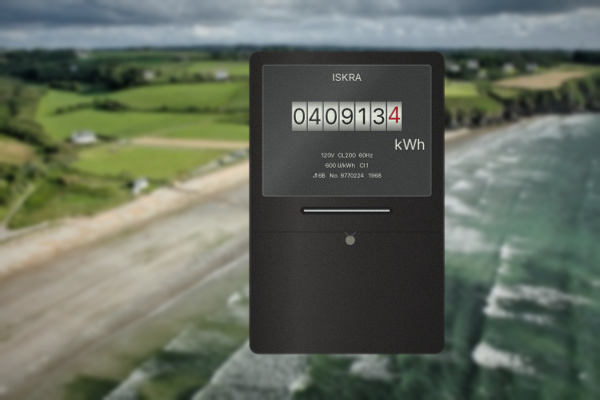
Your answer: 40913.4 kWh
